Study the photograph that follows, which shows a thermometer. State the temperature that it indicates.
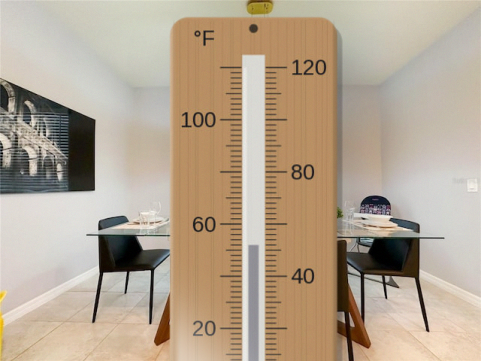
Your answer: 52 °F
